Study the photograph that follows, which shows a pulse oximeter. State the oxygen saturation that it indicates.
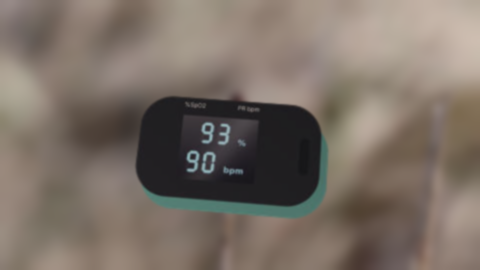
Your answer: 93 %
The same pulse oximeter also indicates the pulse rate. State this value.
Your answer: 90 bpm
